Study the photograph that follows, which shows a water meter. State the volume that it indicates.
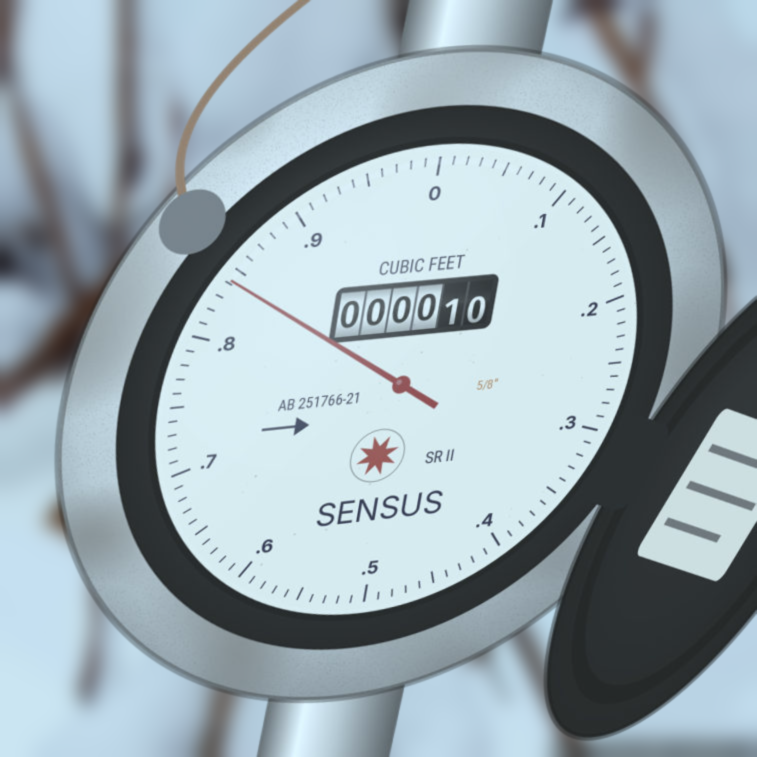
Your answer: 9.84 ft³
